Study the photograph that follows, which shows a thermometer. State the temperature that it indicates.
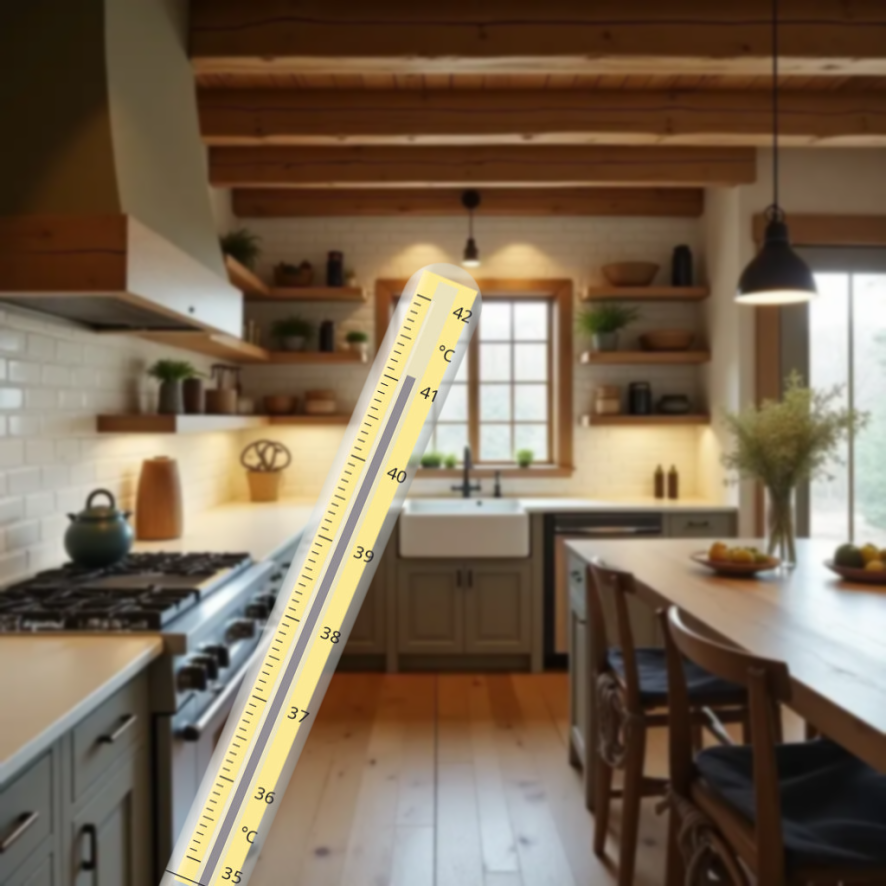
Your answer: 41.1 °C
